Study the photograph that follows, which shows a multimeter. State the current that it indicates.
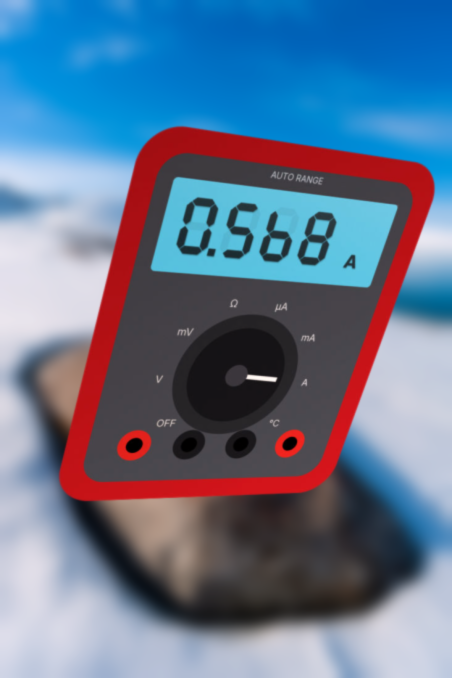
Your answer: 0.568 A
